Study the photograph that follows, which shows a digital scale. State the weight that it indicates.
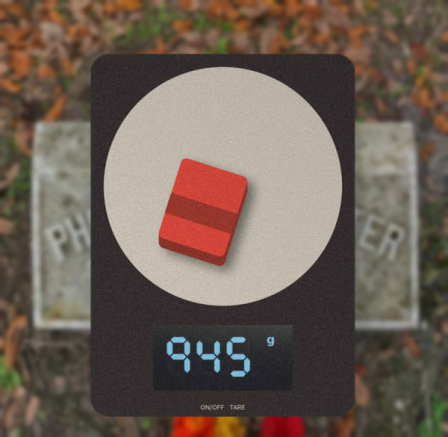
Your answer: 945 g
